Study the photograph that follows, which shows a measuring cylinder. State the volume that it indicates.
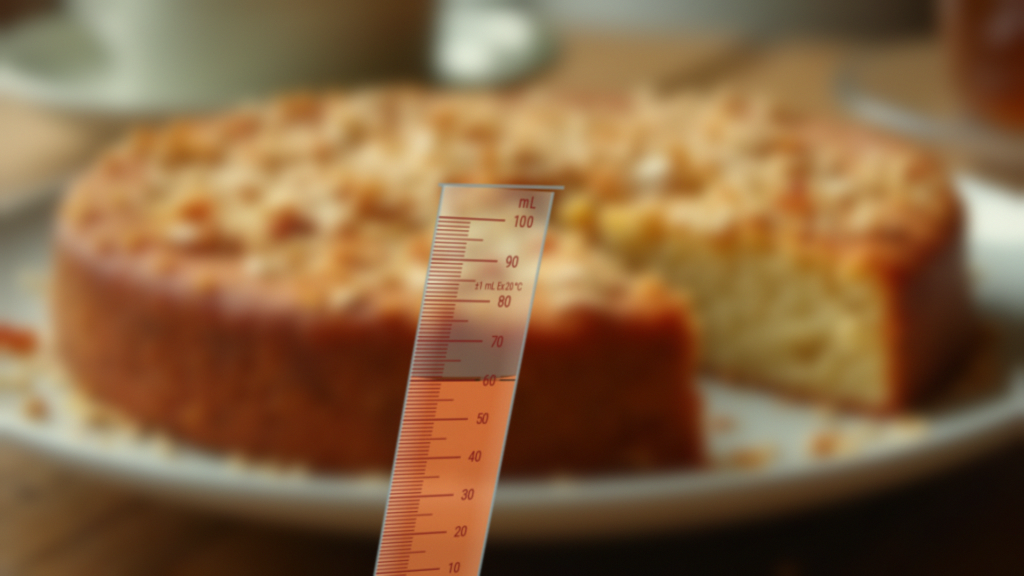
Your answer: 60 mL
